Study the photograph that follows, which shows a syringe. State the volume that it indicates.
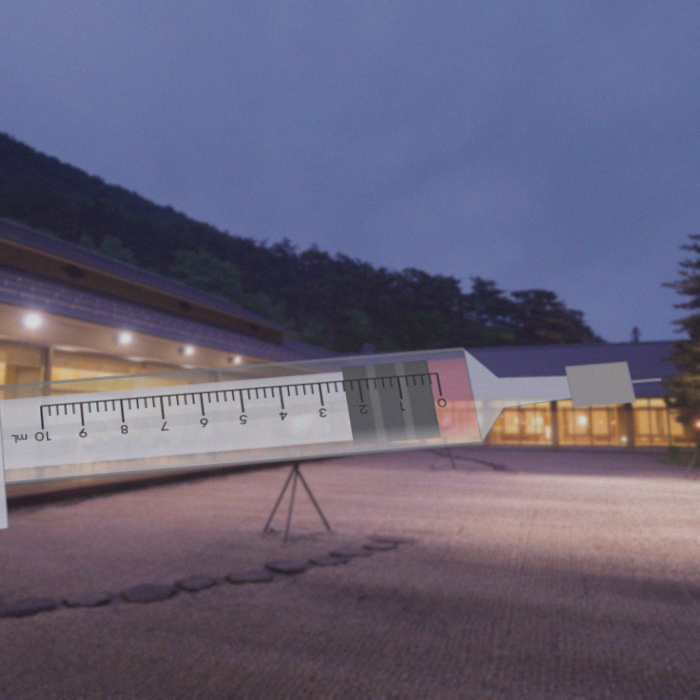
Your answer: 0.2 mL
